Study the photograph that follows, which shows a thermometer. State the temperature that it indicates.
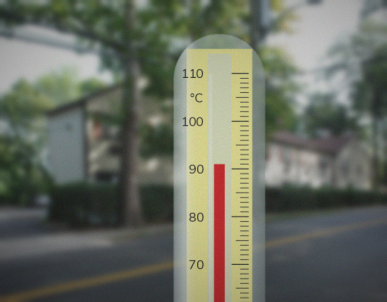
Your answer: 91 °C
